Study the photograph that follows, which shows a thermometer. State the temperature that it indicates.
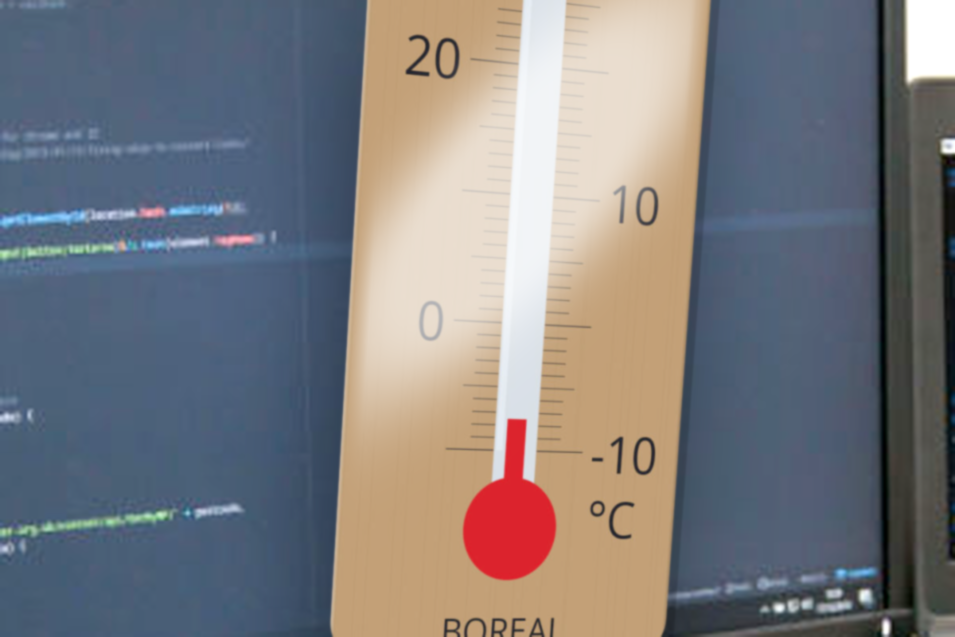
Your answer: -7.5 °C
